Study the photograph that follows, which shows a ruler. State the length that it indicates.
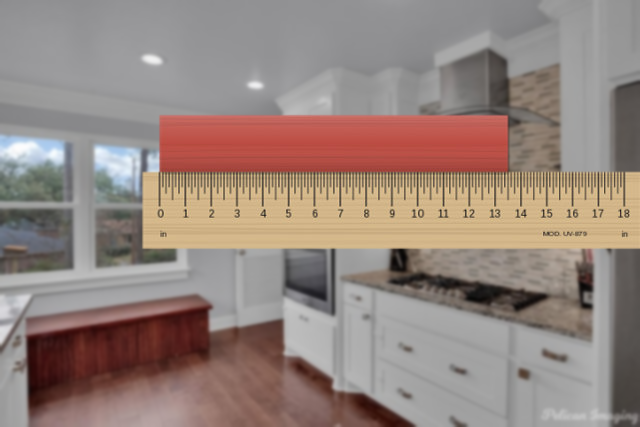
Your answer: 13.5 in
